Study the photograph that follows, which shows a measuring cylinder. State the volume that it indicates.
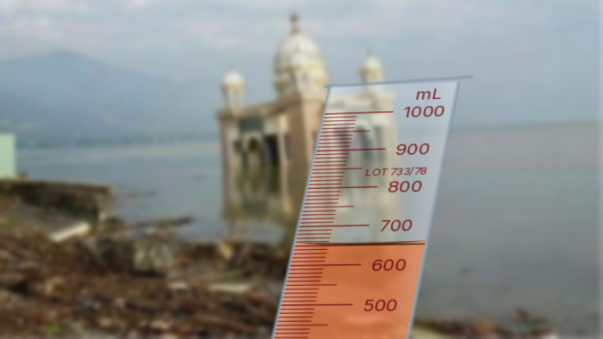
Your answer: 650 mL
